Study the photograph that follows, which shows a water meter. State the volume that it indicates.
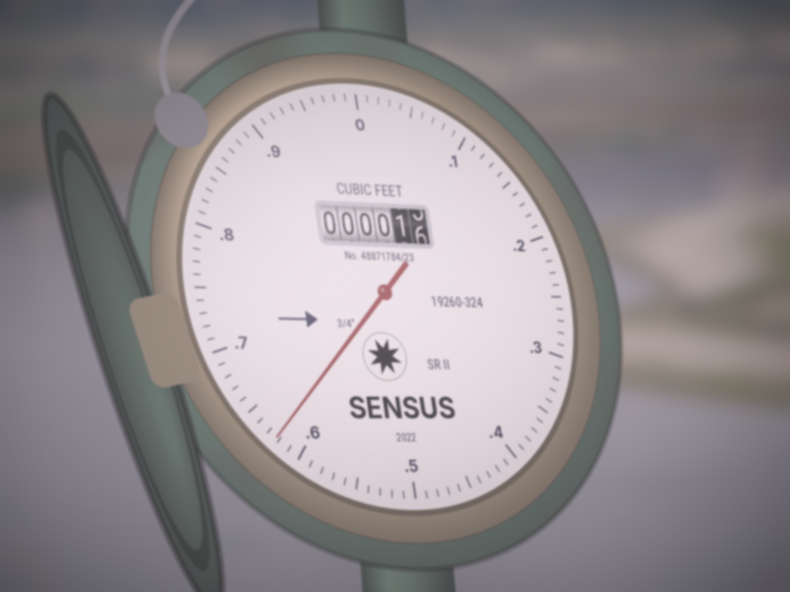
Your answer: 15.62 ft³
